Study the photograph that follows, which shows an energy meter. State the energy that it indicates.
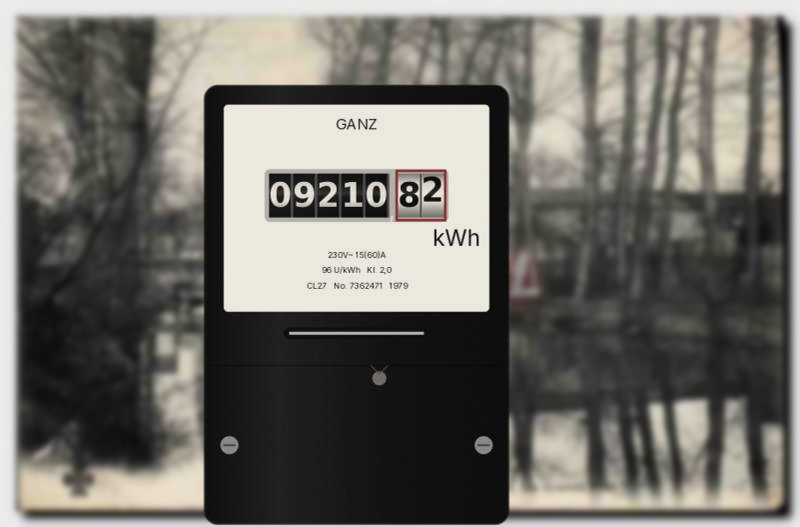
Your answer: 9210.82 kWh
